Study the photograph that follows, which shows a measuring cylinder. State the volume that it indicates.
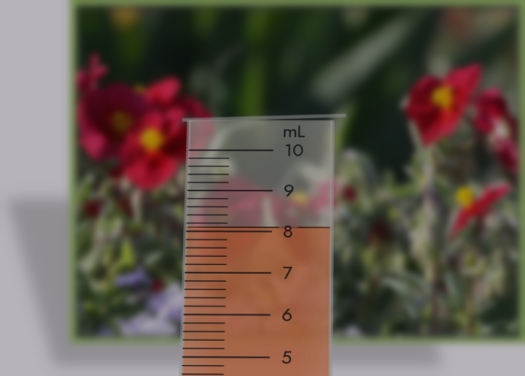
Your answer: 8.1 mL
